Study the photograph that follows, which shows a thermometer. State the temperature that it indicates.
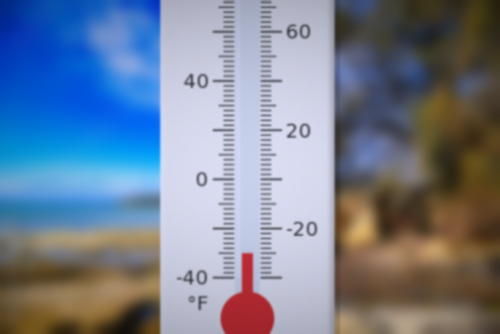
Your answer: -30 °F
